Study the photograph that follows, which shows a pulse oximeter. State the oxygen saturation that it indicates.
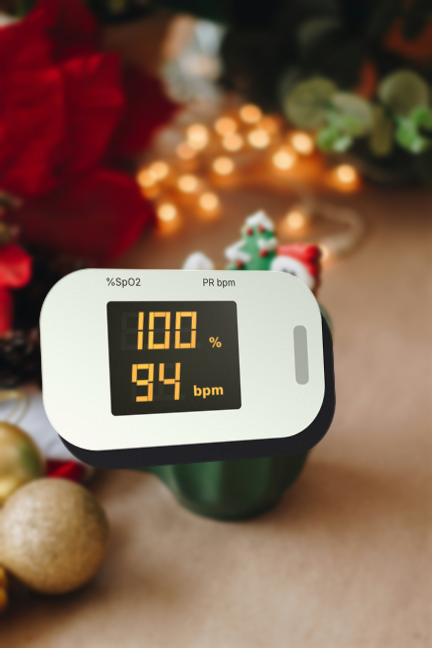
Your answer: 100 %
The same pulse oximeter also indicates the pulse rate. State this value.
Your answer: 94 bpm
